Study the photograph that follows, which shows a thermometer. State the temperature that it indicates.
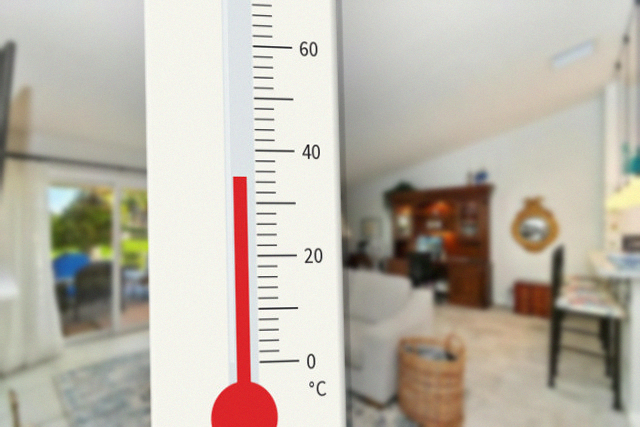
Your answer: 35 °C
